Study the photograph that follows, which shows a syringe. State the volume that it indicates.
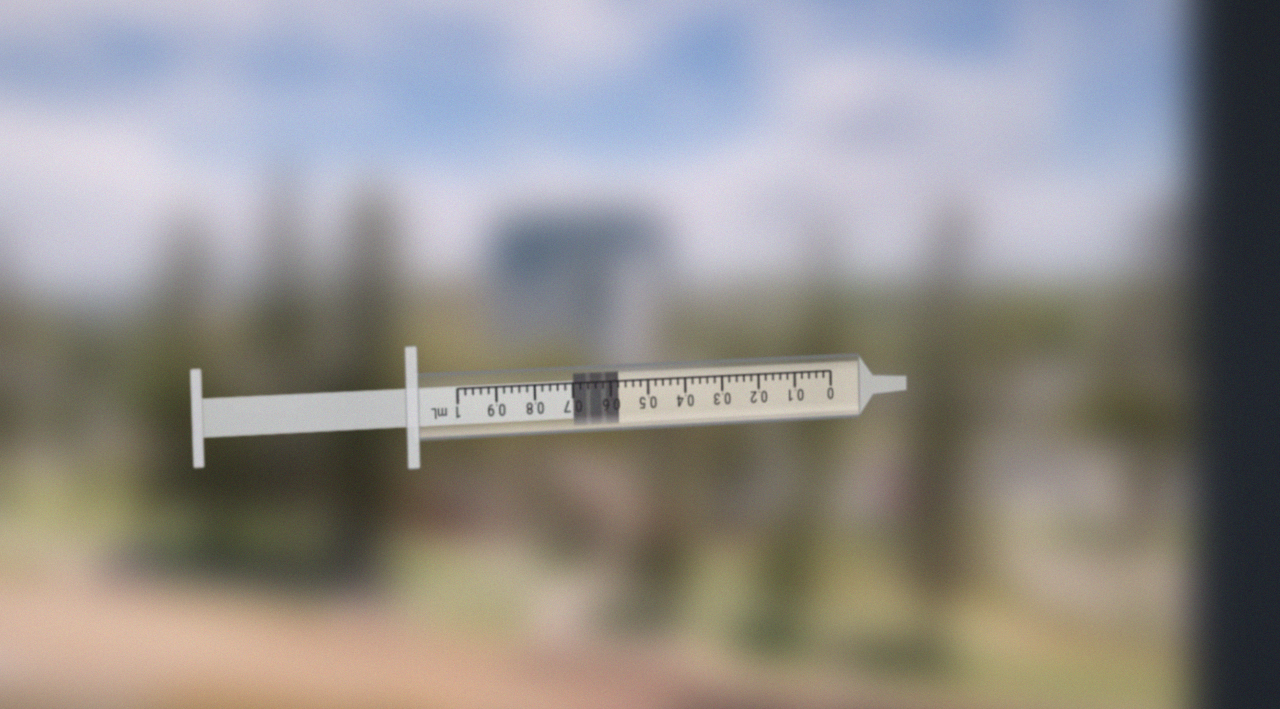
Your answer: 0.58 mL
